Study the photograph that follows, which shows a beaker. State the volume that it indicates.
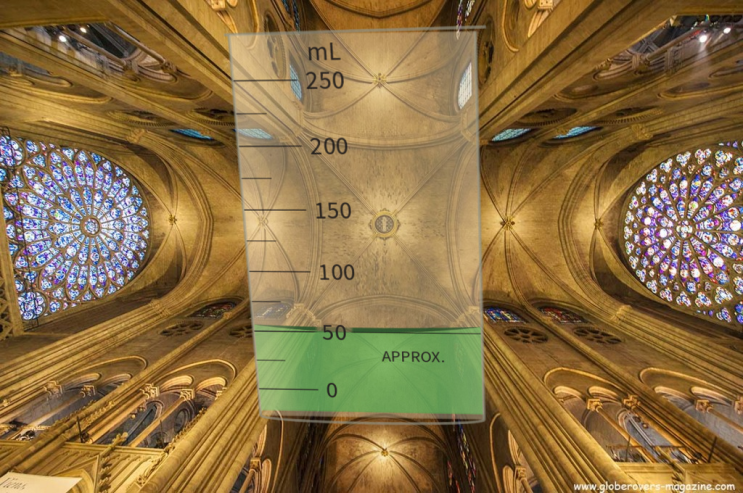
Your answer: 50 mL
